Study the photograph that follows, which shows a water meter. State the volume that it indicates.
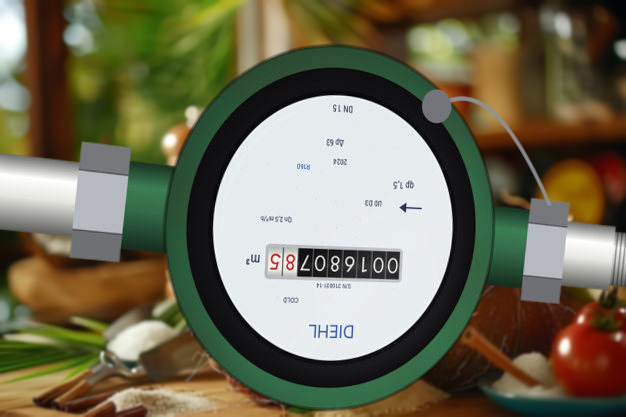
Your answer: 16807.85 m³
